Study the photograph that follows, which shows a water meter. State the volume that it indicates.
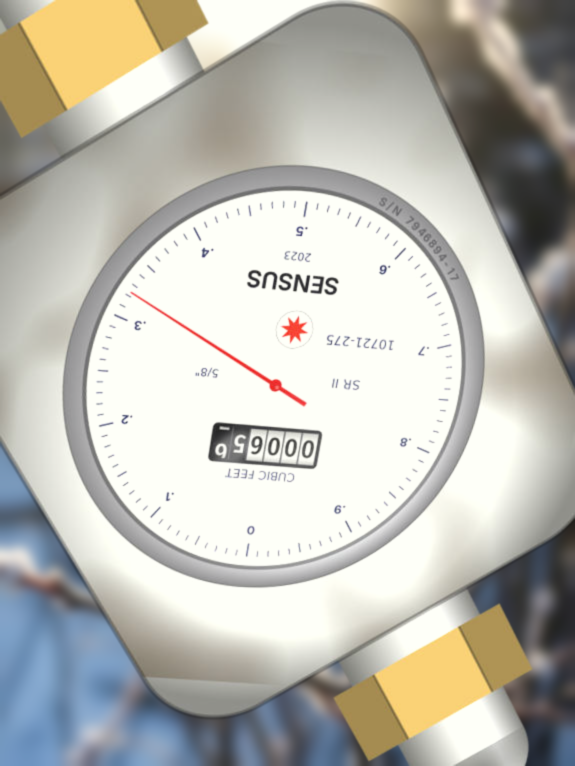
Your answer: 656.32 ft³
